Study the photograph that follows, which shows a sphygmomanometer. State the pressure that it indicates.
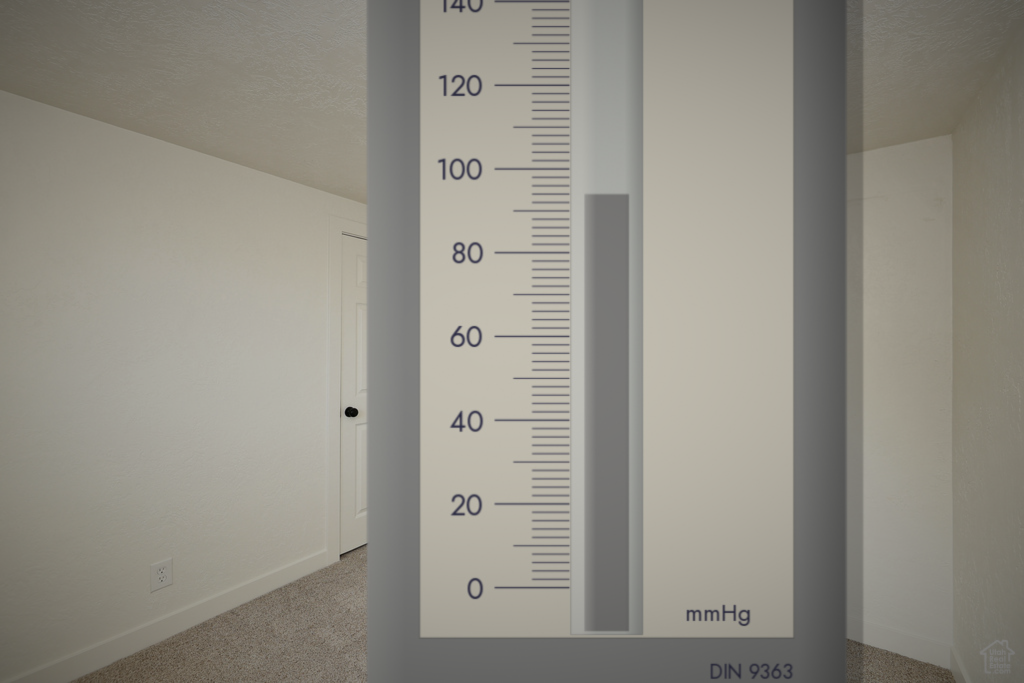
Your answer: 94 mmHg
